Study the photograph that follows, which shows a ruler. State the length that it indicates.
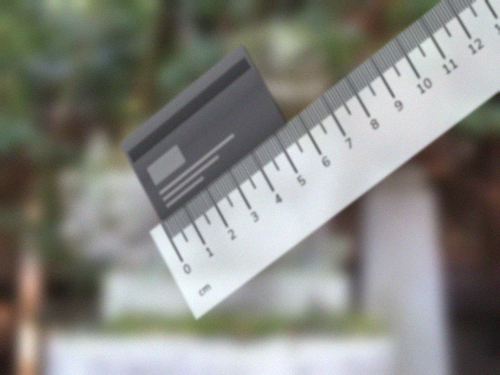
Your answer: 5.5 cm
